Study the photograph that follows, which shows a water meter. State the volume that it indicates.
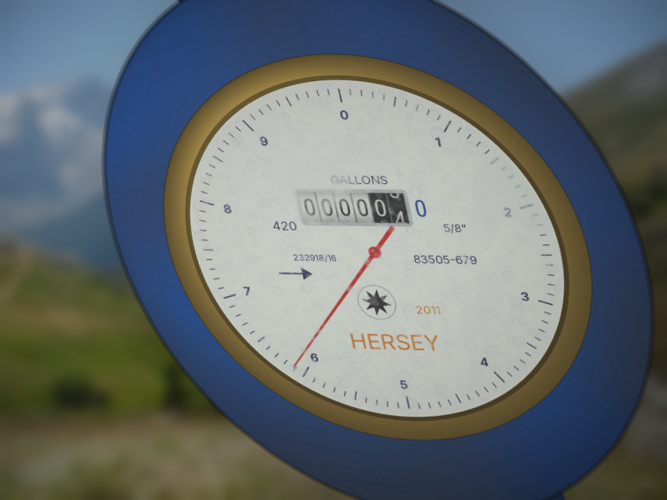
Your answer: 36.1 gal
